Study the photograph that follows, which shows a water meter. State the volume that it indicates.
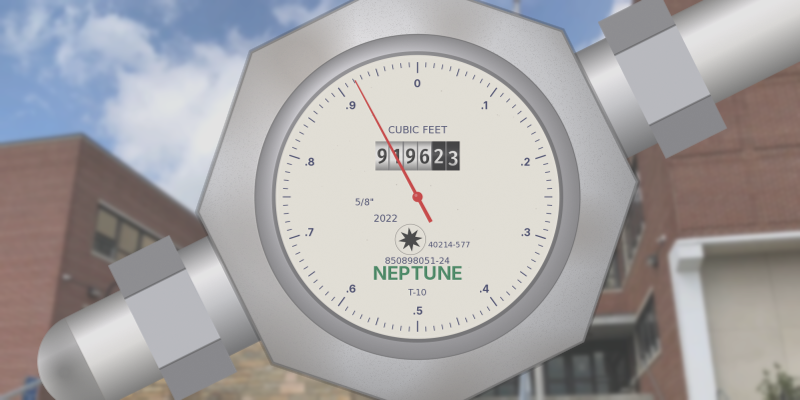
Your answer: 919622.92 ft³
